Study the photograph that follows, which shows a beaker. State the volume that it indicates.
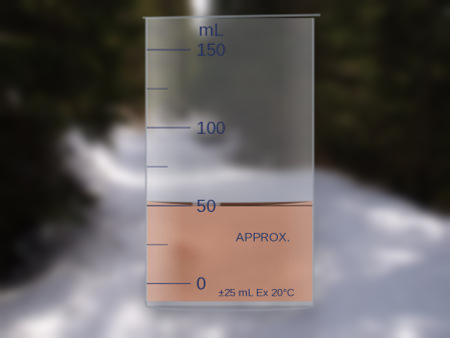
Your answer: 50 mL
